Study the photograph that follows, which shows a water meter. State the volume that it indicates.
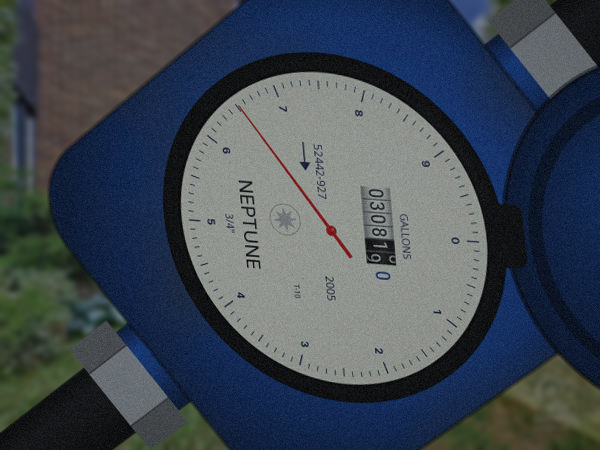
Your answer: 308186.5 gal
